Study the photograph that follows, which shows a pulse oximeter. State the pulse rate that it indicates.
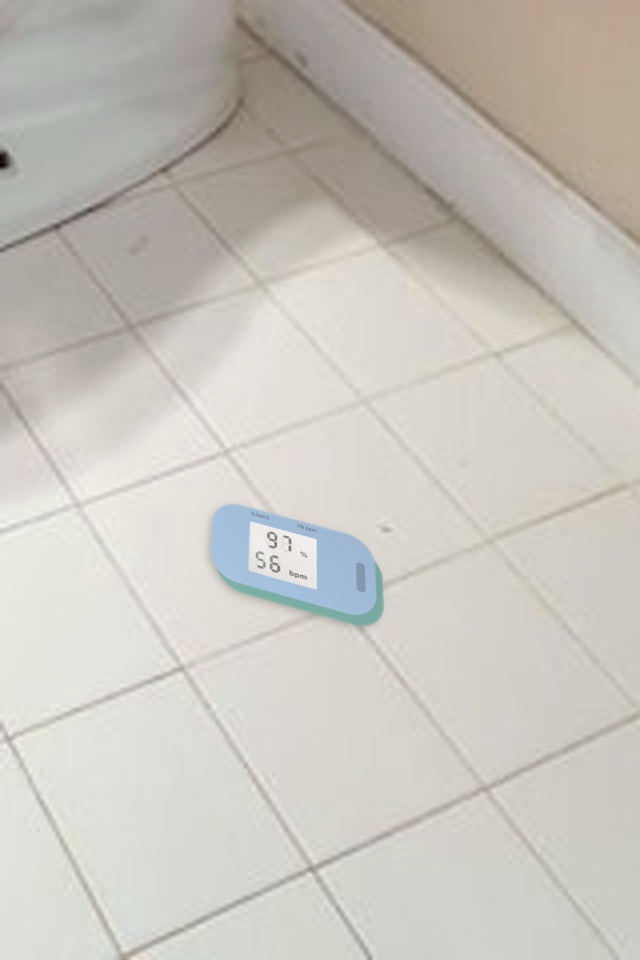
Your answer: 56 bpm
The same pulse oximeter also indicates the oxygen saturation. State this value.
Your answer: 97 %
